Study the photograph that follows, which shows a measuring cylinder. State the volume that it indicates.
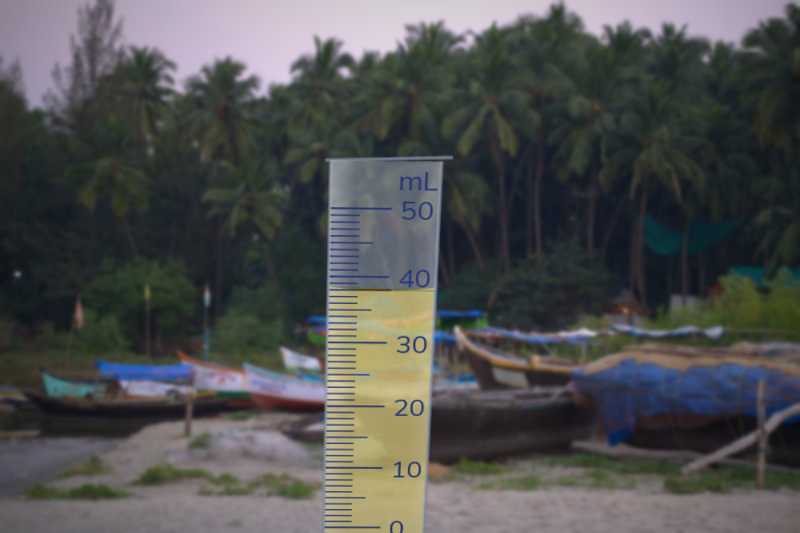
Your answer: 38 mL
